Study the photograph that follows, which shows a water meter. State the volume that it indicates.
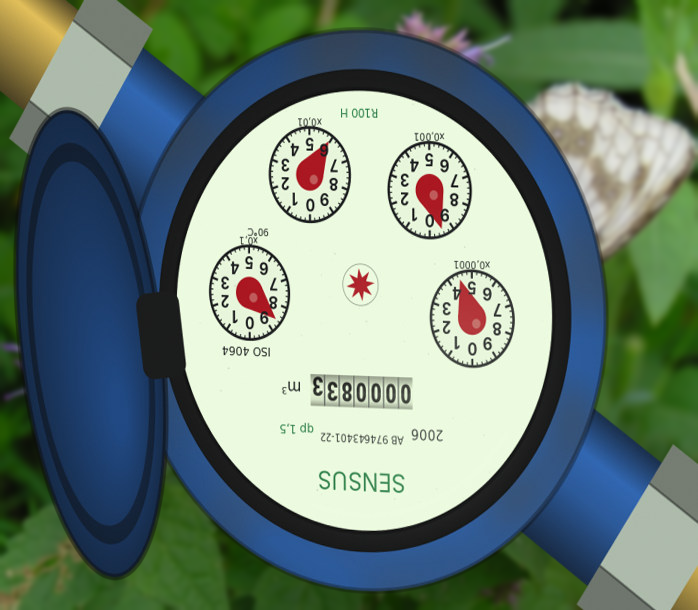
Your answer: 832.8594 m³
